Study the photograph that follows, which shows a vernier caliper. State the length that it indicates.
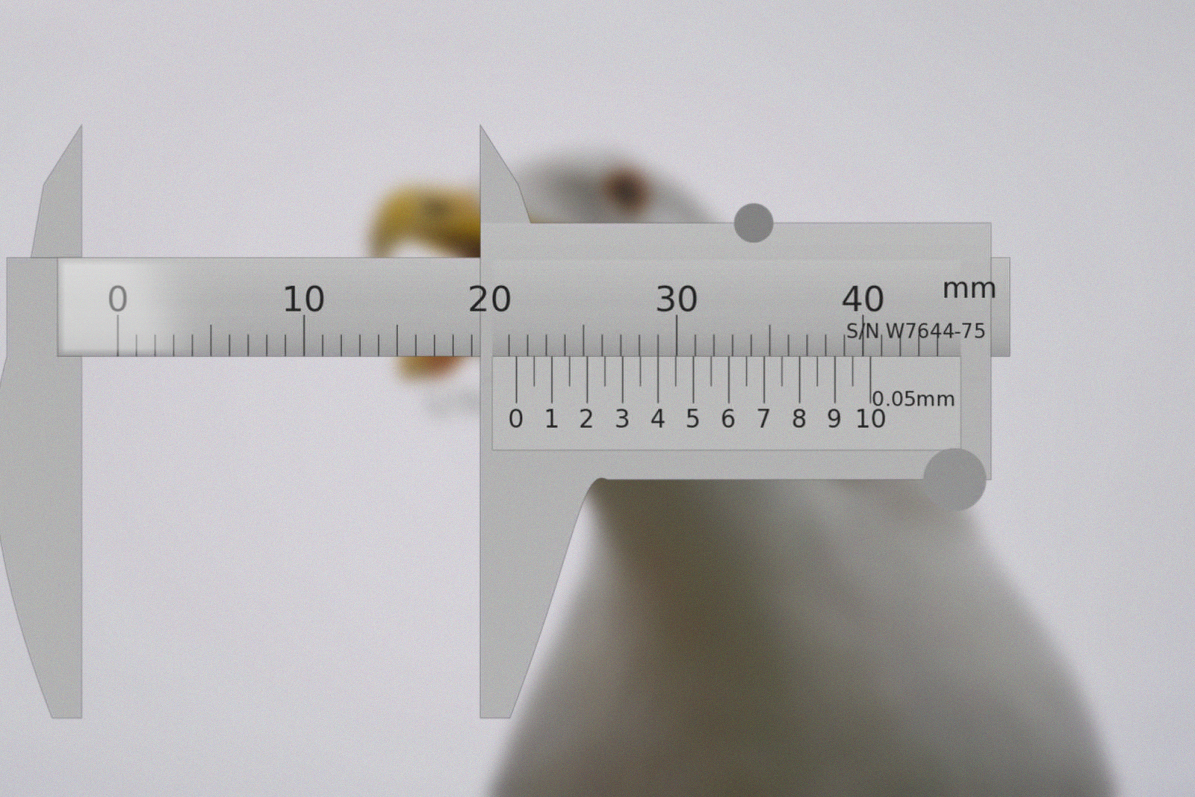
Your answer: 21.4 mm
